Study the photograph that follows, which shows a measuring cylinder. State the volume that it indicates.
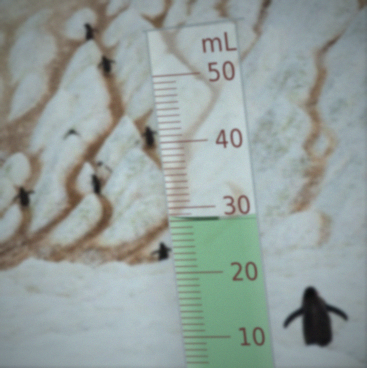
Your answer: 28 mL
